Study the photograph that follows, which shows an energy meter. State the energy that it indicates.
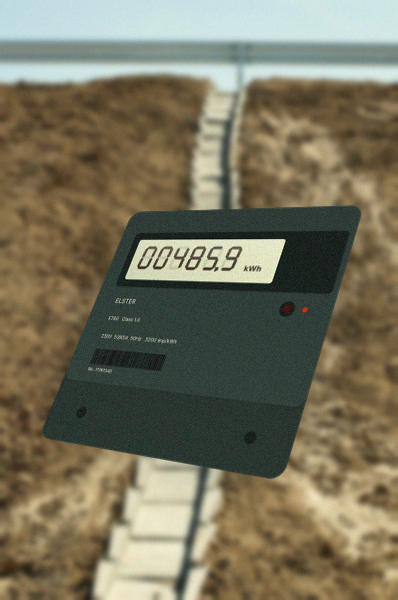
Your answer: 485.9 kWh
